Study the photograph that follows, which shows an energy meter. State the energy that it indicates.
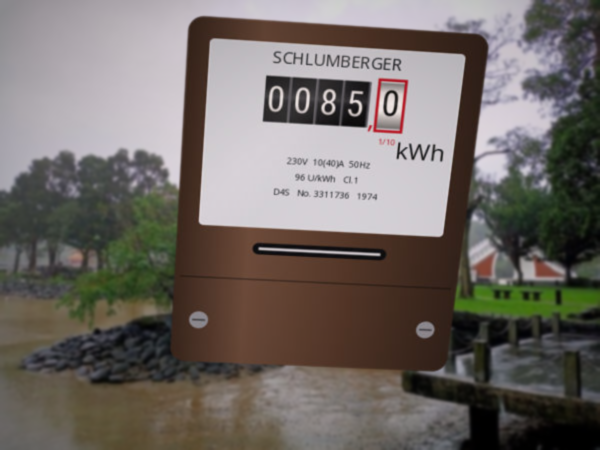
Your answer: 85.0 kWh
